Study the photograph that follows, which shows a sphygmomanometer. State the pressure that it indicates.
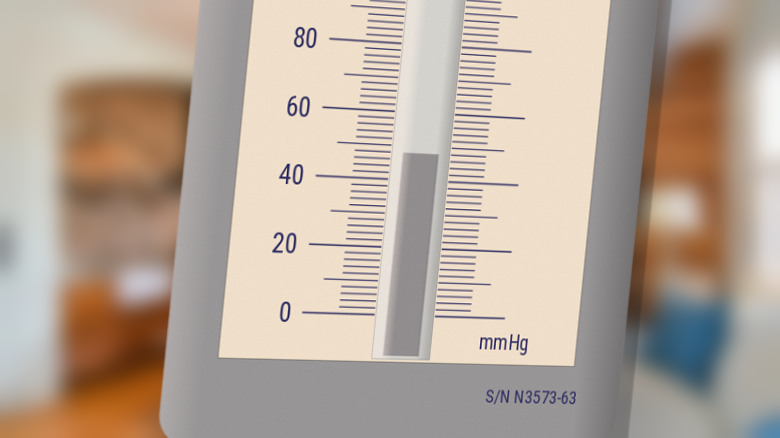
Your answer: 48 mmHg
